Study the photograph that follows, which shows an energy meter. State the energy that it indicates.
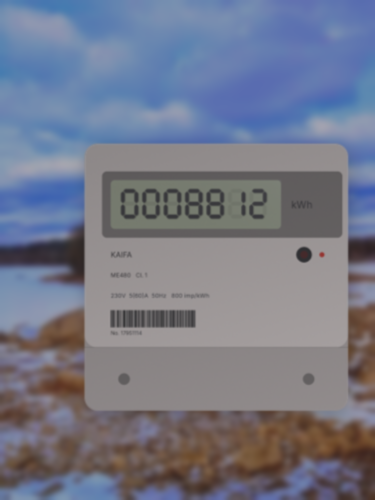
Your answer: 8812 kWh
